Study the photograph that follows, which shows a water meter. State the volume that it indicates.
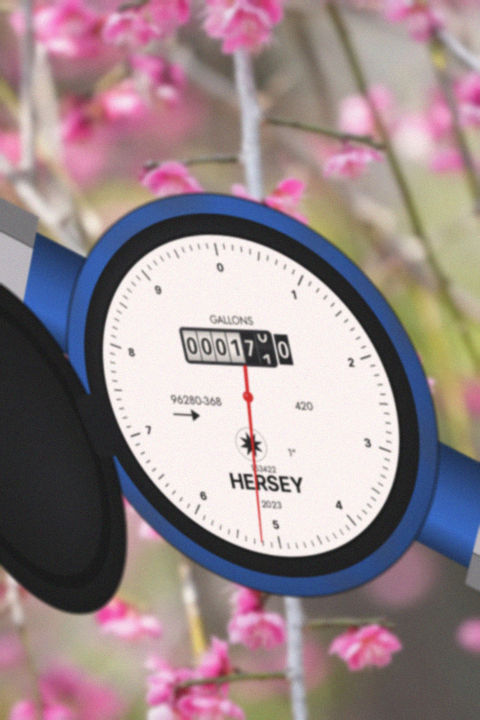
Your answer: 1705.2 gal
